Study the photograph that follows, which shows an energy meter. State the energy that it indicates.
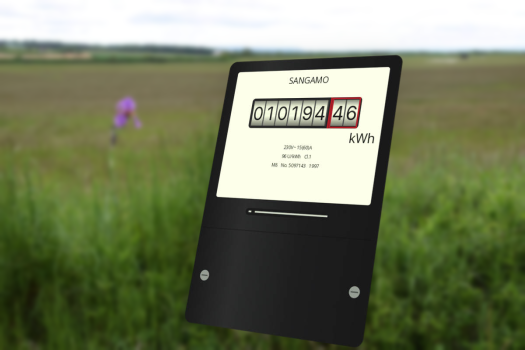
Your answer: 10194.46 kWh
